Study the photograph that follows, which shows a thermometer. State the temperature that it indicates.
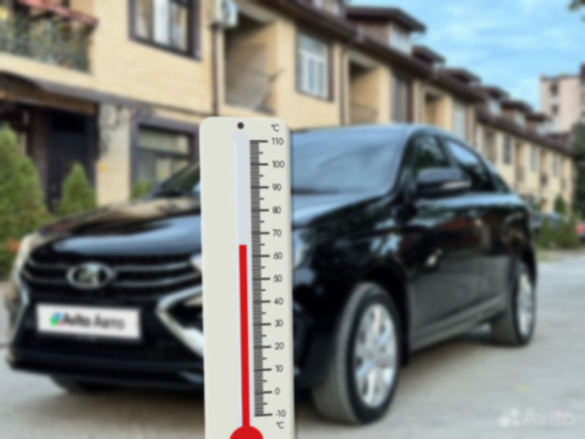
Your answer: 65 °C
